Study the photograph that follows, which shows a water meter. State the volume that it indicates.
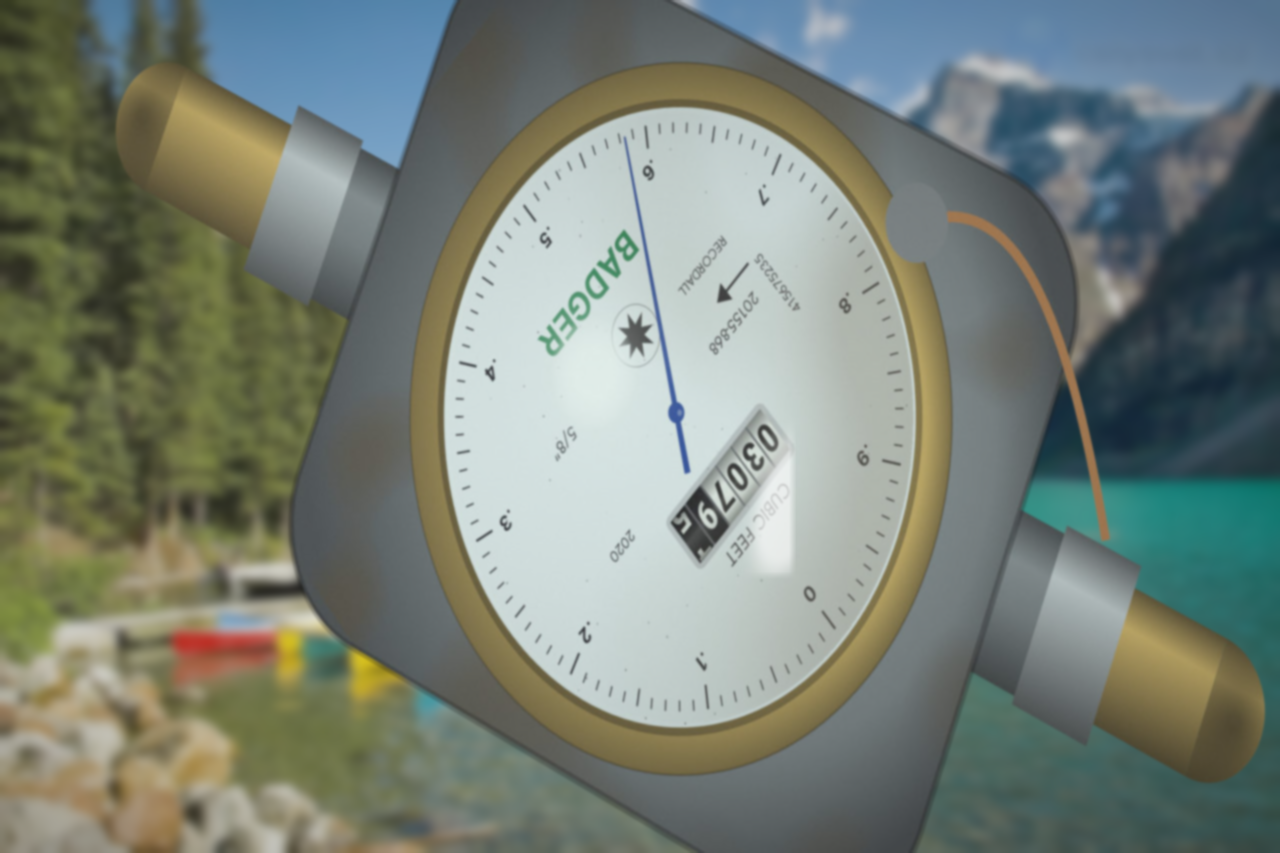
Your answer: 30794.58 ft³
